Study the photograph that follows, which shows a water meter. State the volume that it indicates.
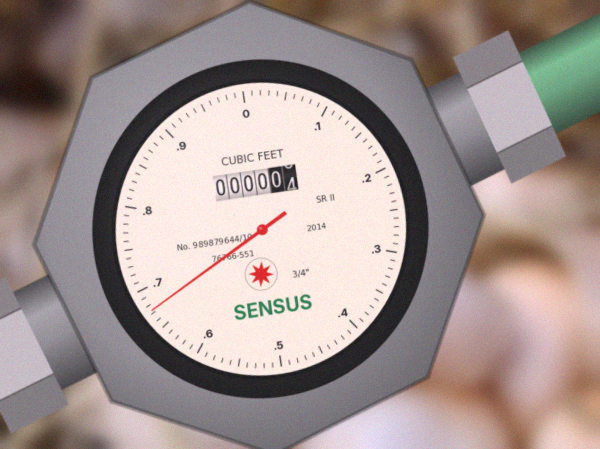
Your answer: 3.67 ft³
